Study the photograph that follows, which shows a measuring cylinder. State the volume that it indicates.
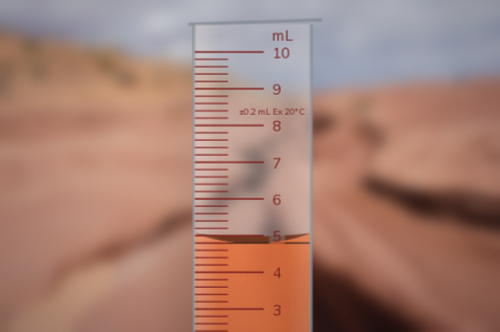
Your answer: 4.8 mL
